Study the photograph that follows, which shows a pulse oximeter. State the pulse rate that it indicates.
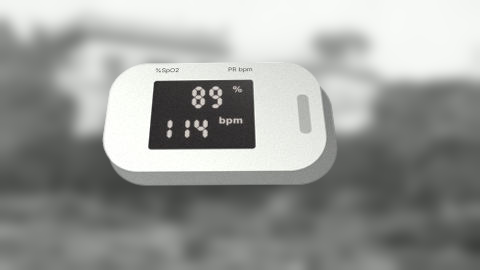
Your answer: 114 bpm
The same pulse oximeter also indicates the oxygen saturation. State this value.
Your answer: 89 %
